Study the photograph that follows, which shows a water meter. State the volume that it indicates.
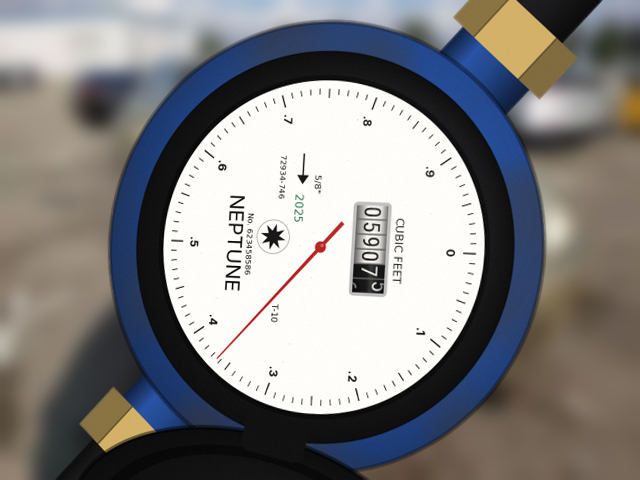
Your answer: 59075.36 ft³
